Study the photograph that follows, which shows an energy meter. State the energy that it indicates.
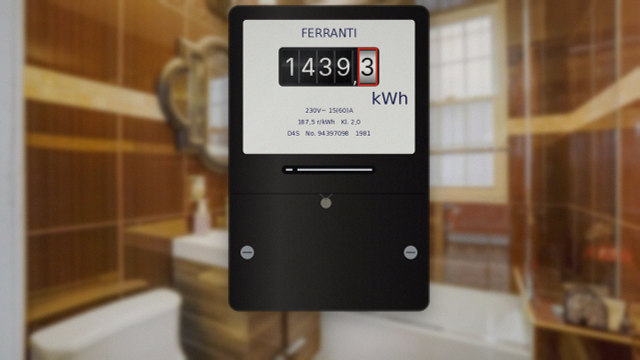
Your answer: 1439.3 kWh
